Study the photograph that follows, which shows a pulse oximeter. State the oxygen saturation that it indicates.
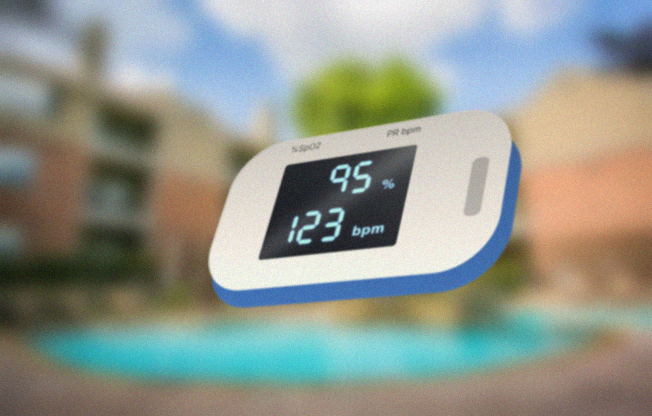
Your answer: 95 %
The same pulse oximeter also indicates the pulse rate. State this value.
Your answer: 123 bpm
